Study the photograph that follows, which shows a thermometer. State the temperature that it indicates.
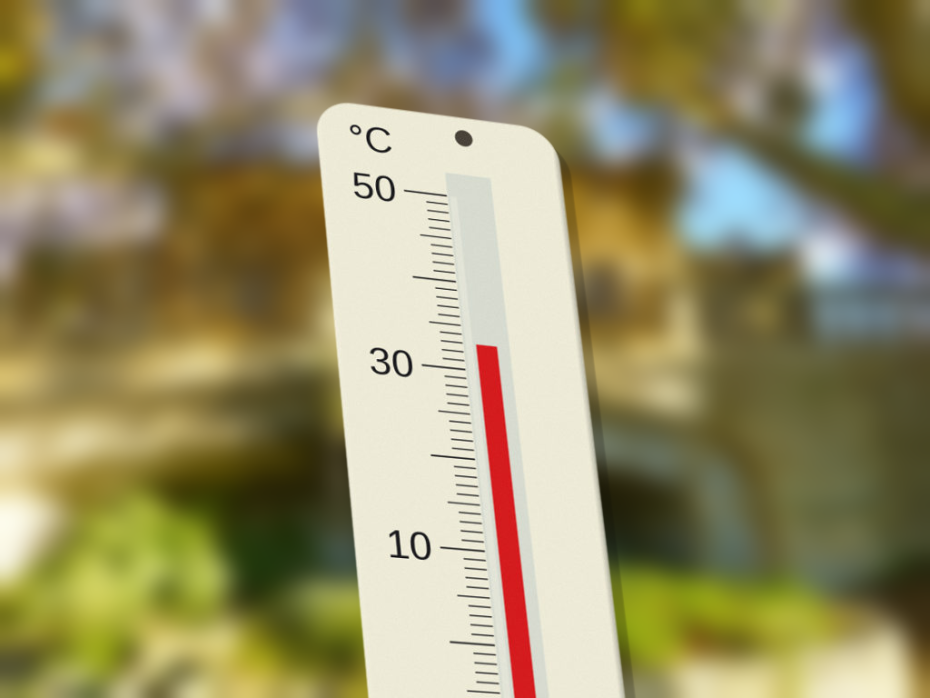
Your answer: 33 °C
